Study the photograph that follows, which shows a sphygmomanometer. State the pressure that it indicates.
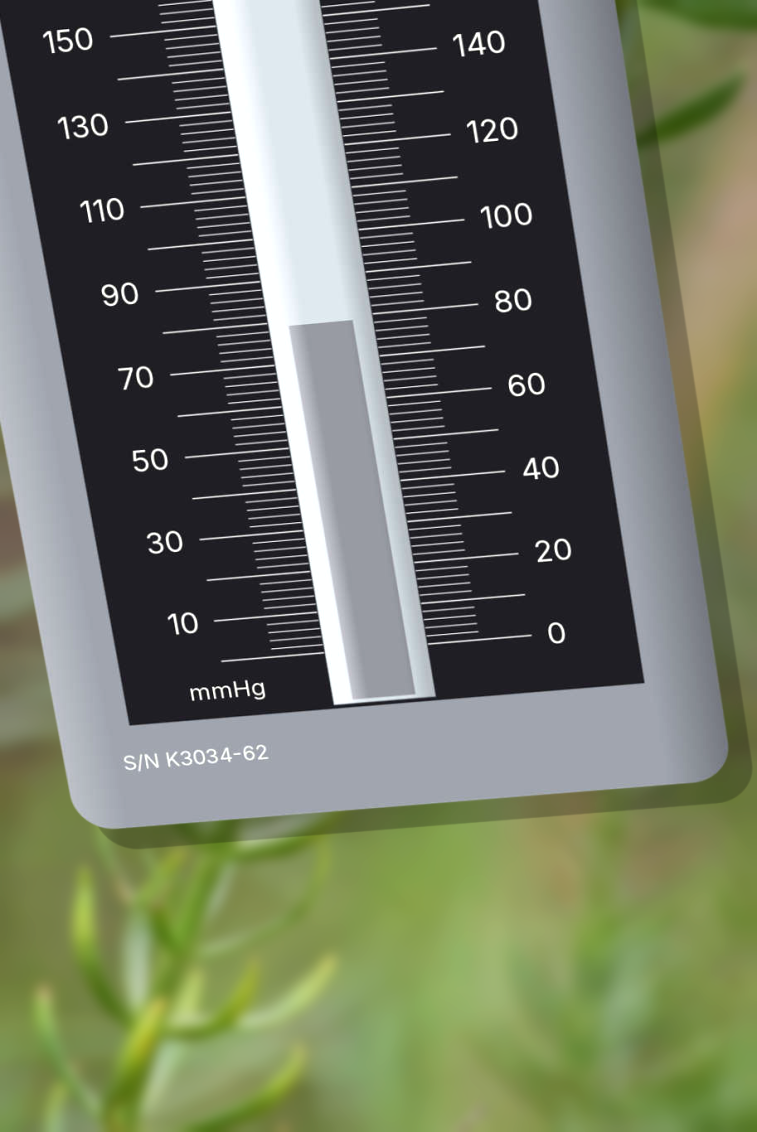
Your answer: 79 mmHg
